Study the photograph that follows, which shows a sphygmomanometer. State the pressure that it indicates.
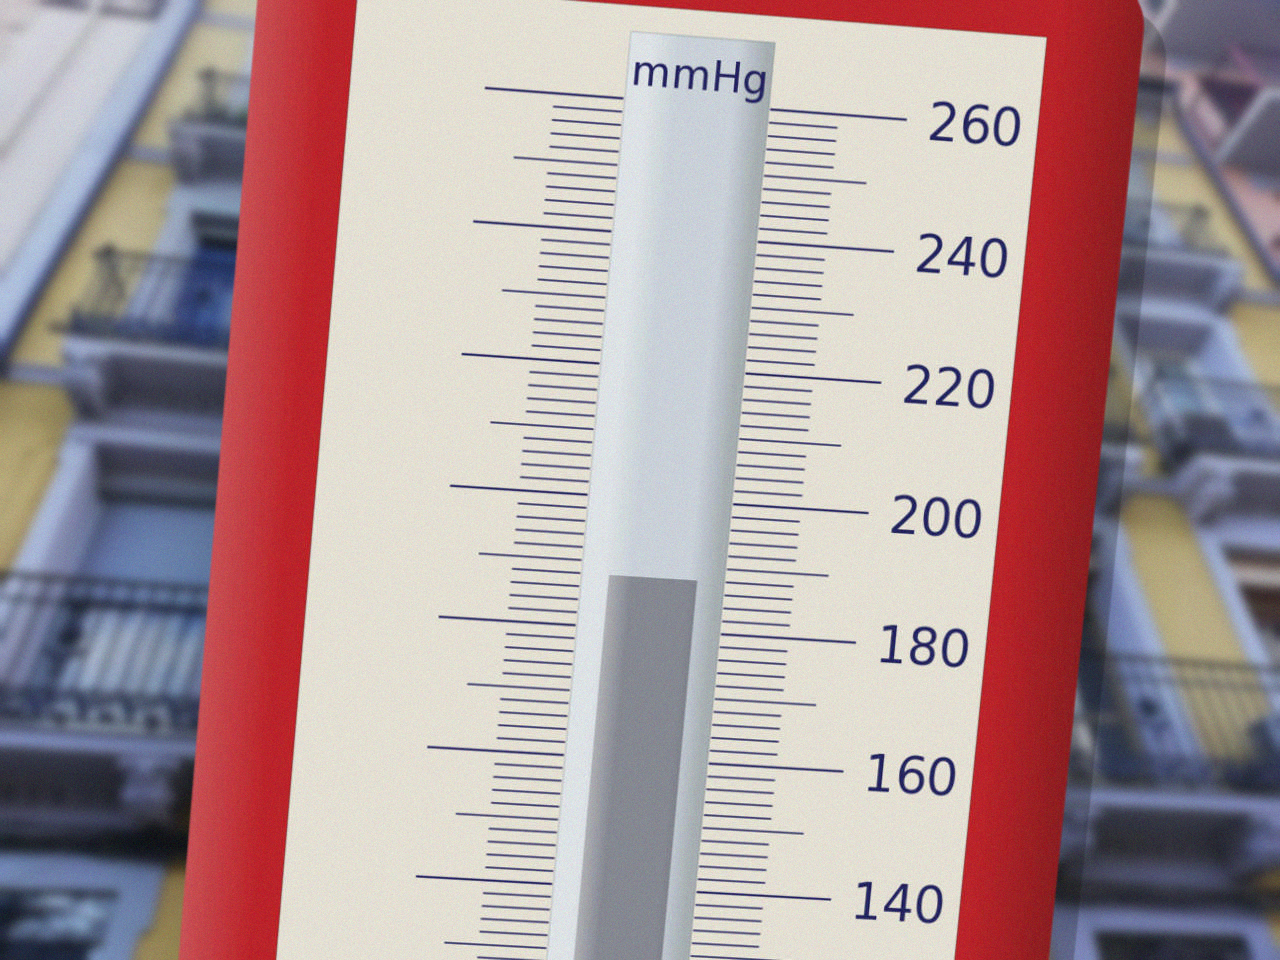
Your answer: 188 mmHg
